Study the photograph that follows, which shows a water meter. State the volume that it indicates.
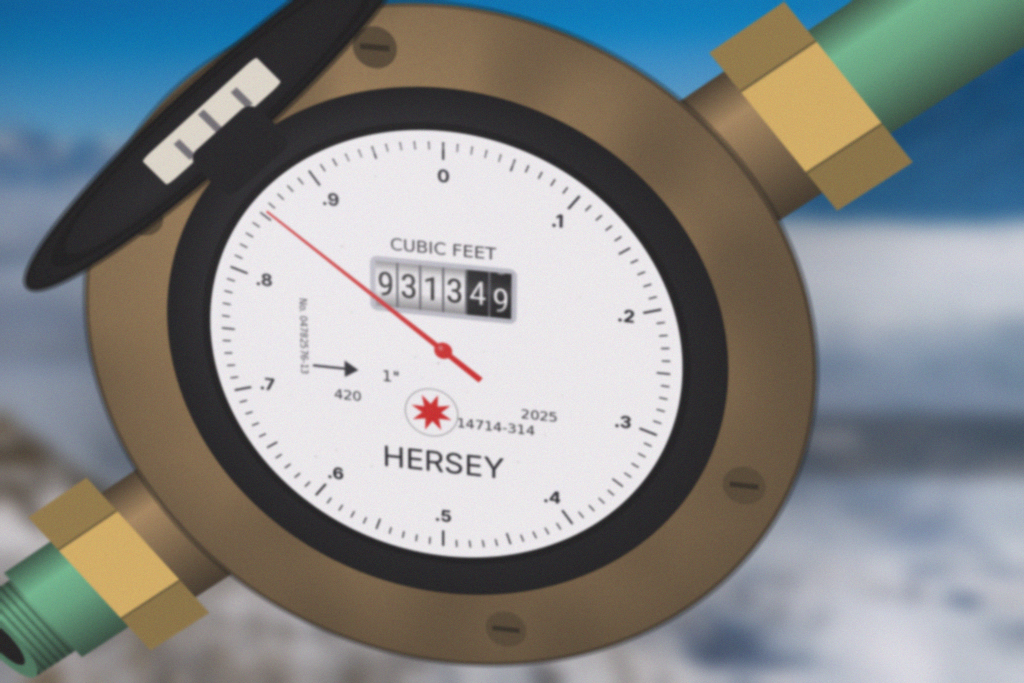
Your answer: 931348.85 ft³
